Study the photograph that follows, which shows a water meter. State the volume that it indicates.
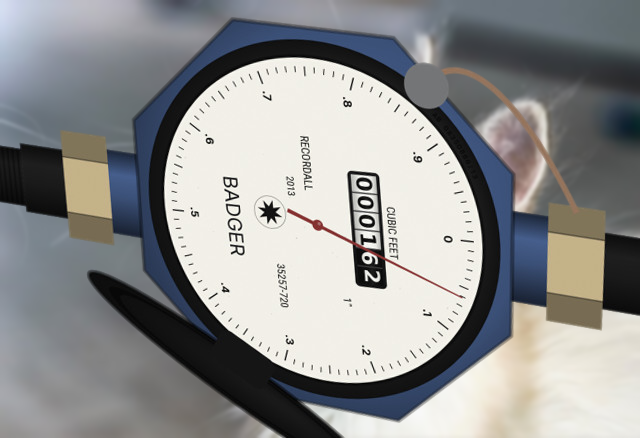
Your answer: 162.06 ft³
